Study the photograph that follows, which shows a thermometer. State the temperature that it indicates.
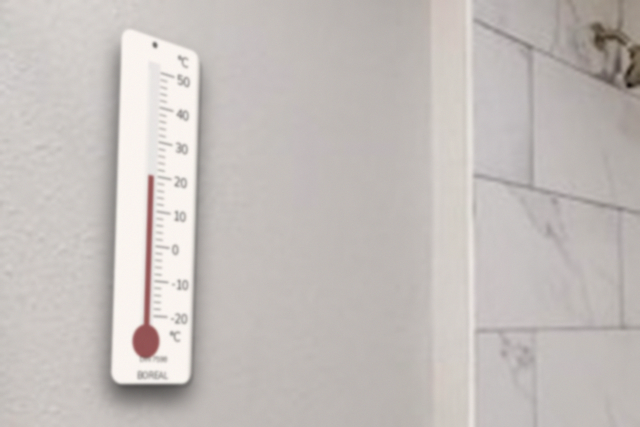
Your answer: 20 °C
